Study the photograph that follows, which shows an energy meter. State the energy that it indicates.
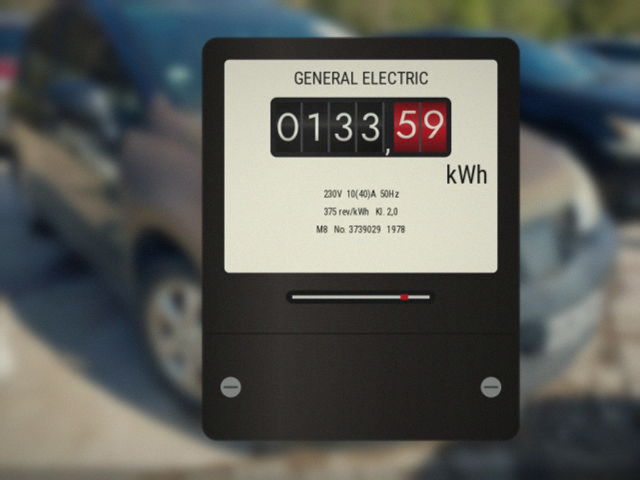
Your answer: 133.59 kWh
